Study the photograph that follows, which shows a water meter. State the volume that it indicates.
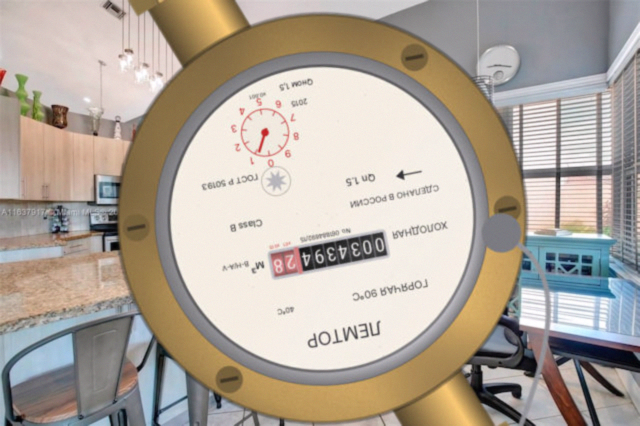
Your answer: 34394.280 m³
